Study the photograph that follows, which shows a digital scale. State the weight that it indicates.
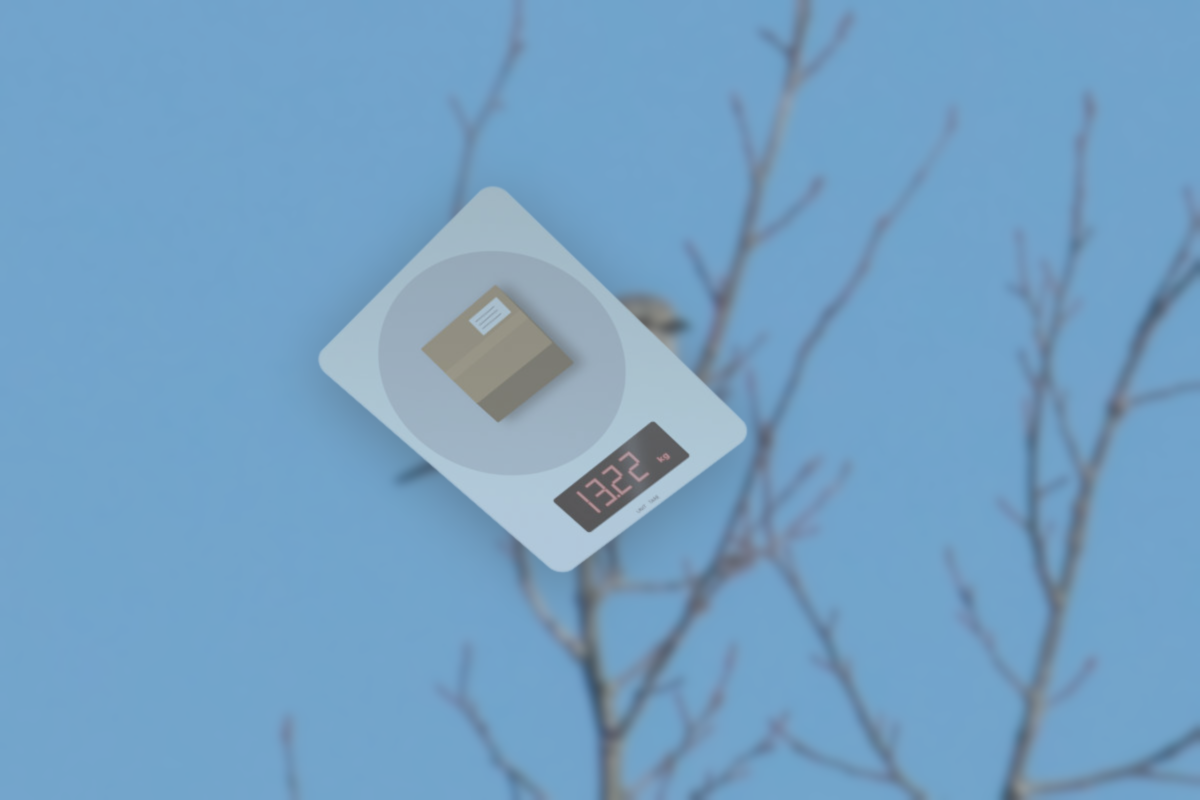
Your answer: 13.22 kg
